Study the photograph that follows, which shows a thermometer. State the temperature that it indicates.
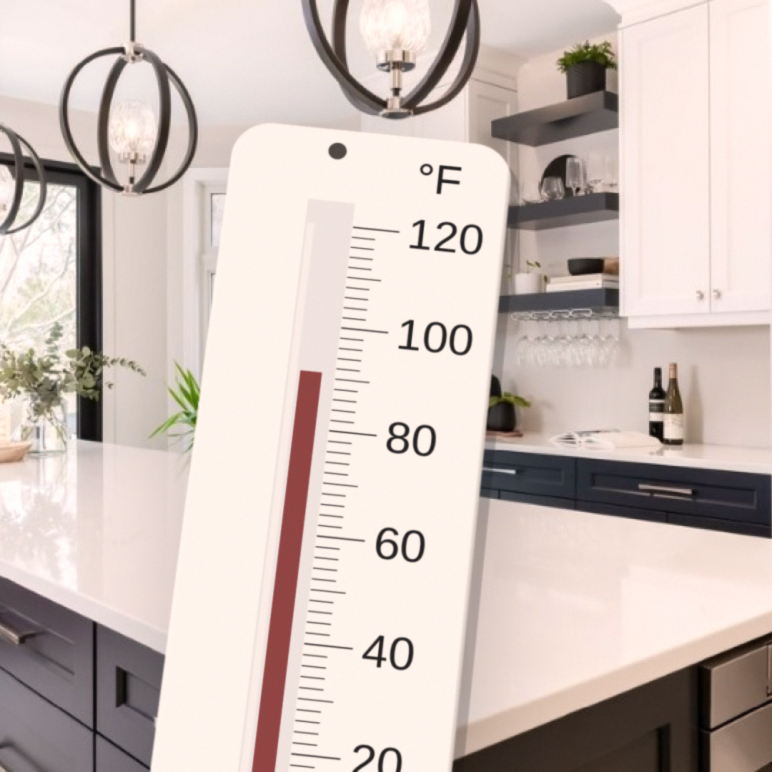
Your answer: 91 °F
